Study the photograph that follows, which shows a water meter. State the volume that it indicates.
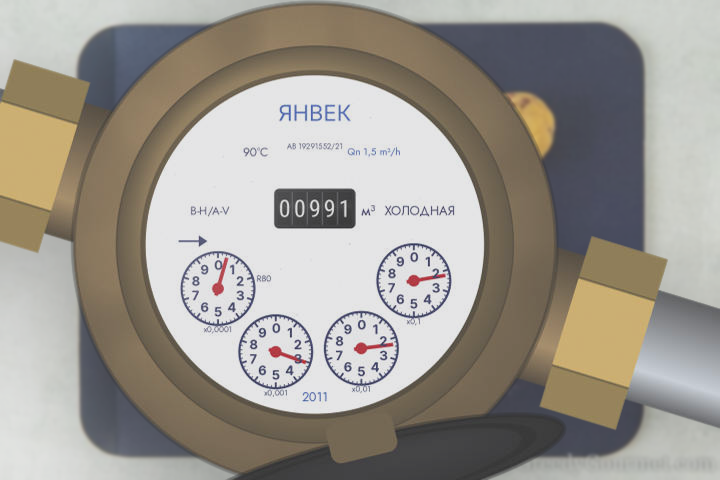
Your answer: 991.2230 m³
